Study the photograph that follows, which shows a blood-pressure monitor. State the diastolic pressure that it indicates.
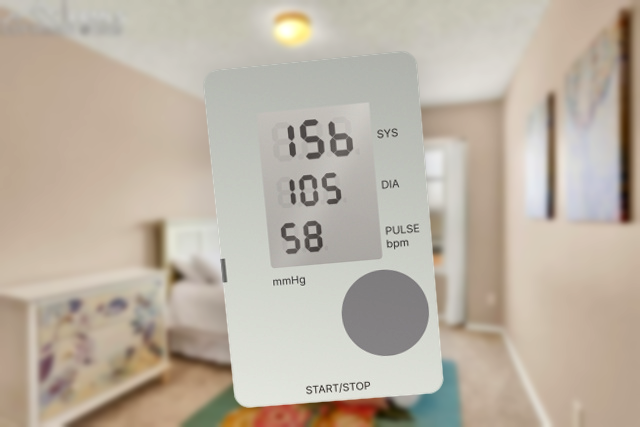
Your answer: 105 mmHg
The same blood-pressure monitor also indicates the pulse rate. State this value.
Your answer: 58 bpm
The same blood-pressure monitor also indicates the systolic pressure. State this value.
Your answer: 156 mmHg
